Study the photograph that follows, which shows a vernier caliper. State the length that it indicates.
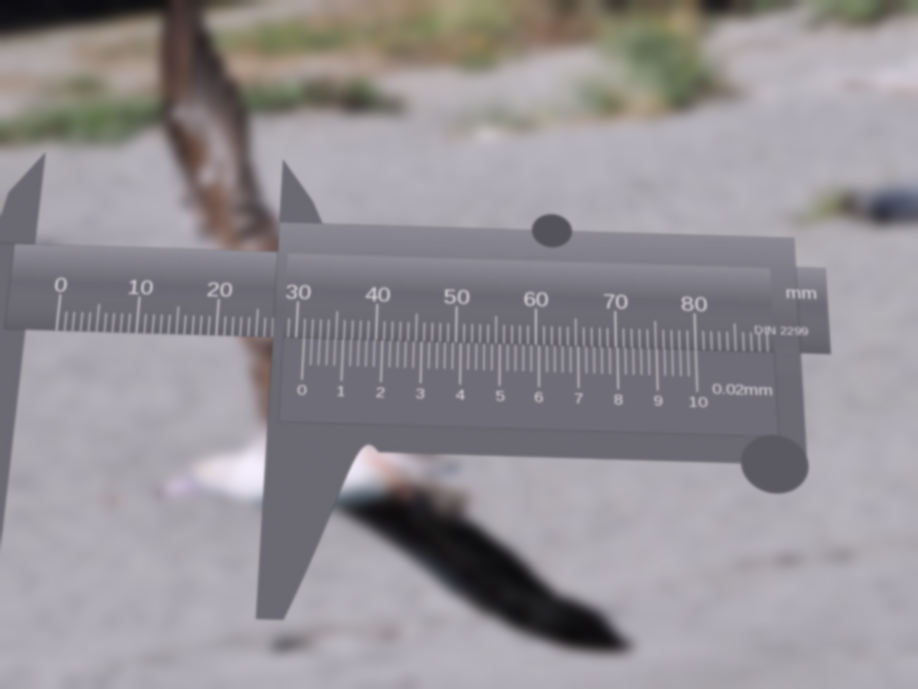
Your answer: 31.0 mm
